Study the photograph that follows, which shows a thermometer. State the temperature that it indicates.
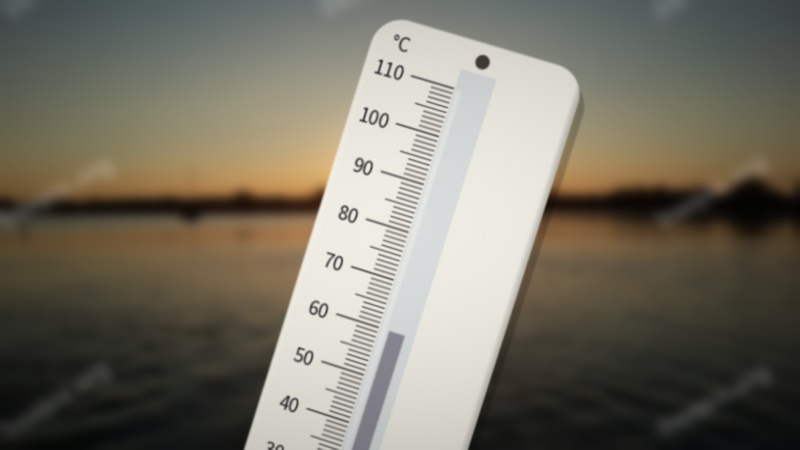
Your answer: 60 °C
